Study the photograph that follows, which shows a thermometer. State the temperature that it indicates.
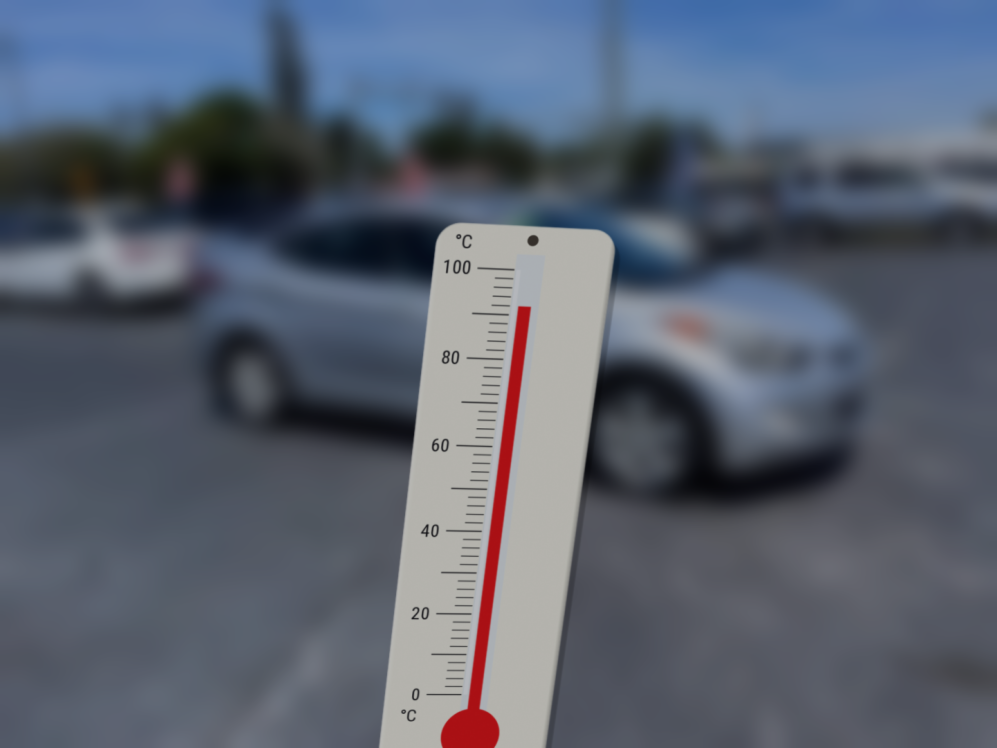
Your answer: 92 °C
